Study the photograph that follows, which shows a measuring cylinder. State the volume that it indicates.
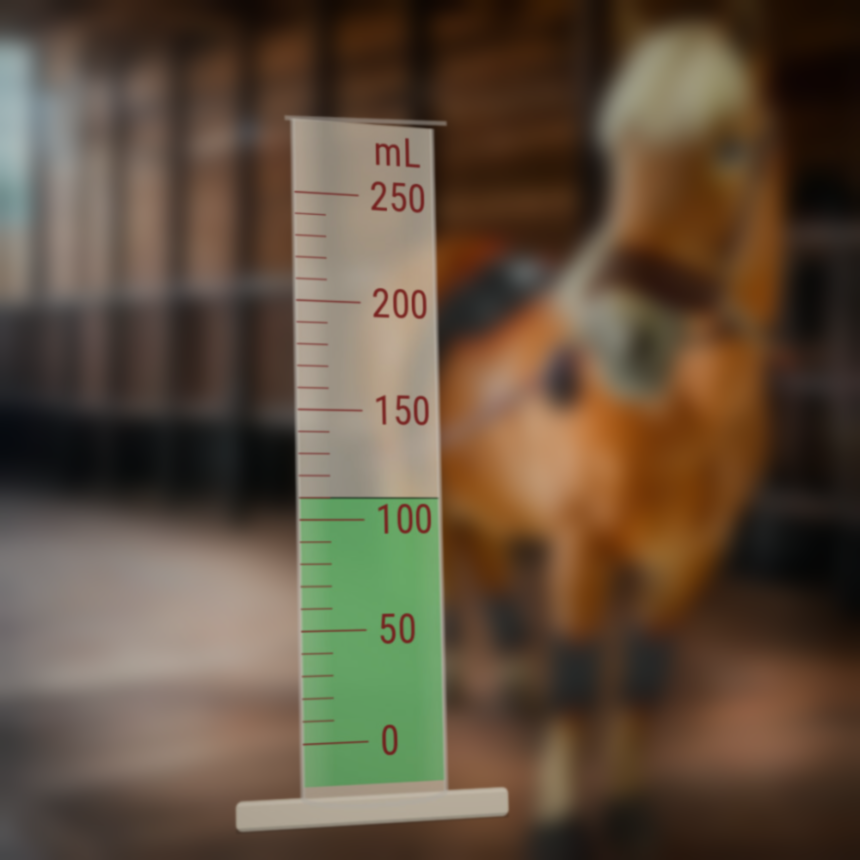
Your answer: 110 mL
